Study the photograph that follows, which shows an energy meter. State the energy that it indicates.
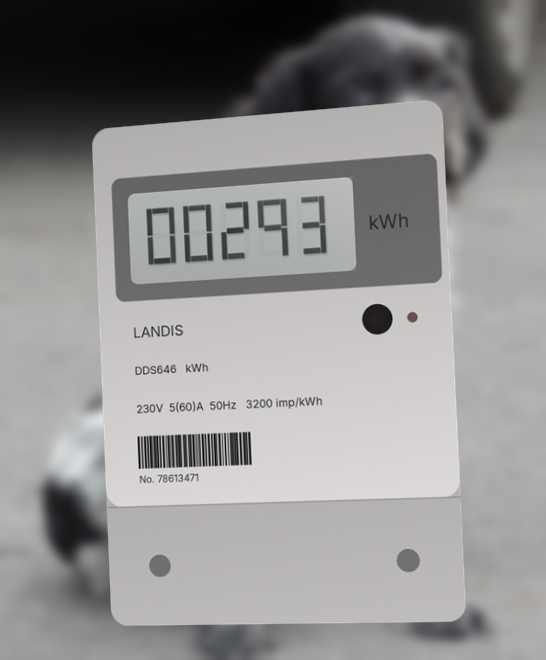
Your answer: 293 kWh
